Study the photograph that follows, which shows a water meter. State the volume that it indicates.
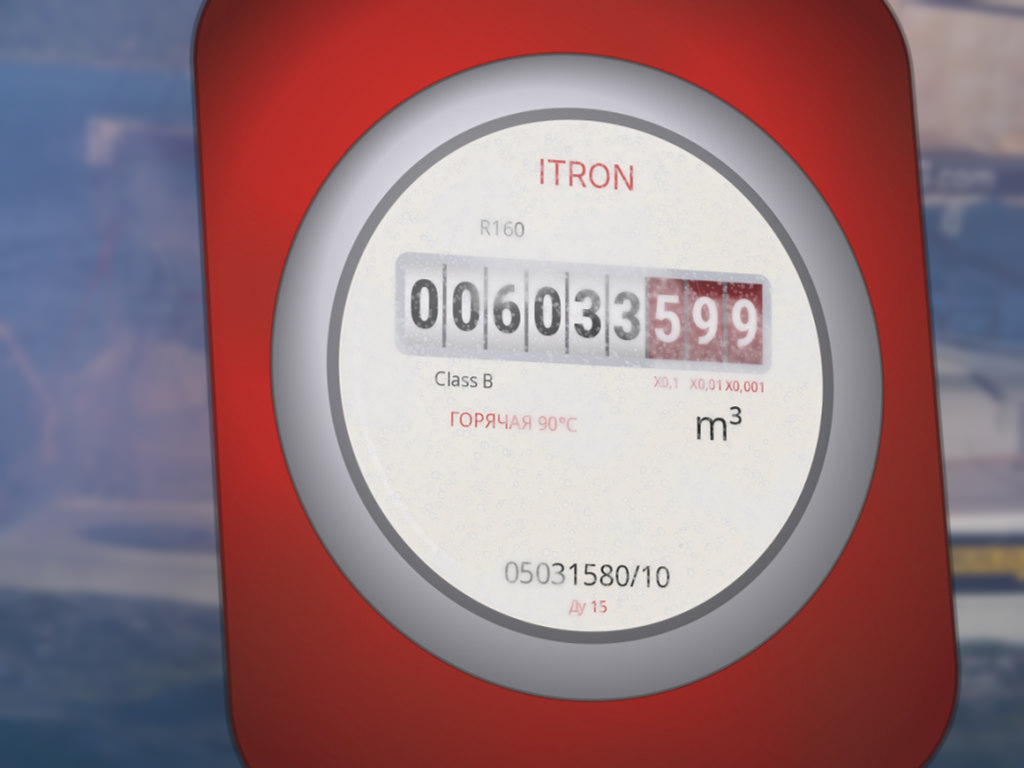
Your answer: 6033.599 m³
